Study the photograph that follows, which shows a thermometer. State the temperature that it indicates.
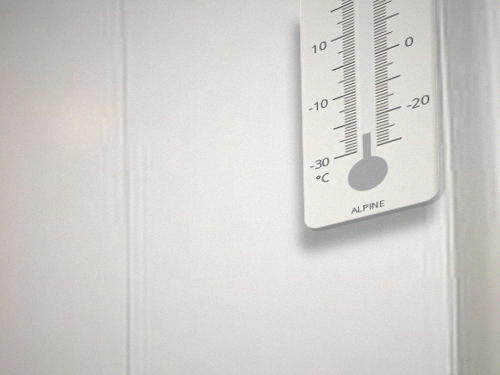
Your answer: -25 °C
